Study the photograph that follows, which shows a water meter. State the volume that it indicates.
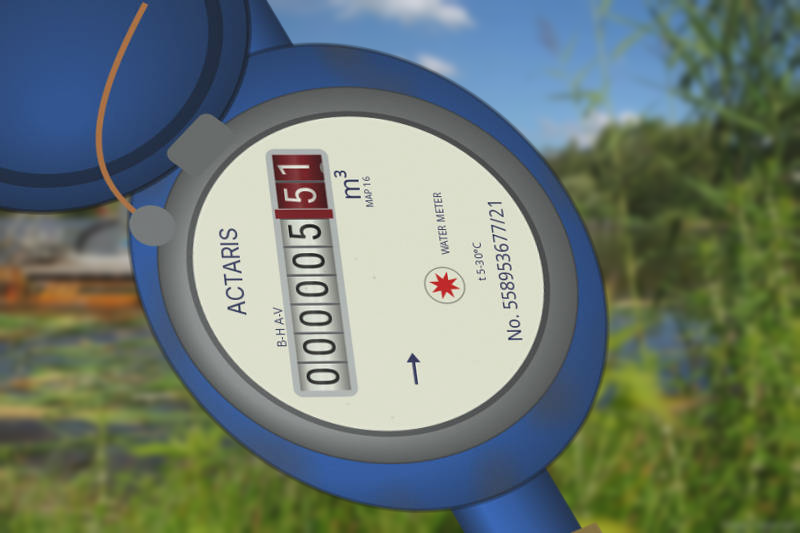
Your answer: 5.51 m³
